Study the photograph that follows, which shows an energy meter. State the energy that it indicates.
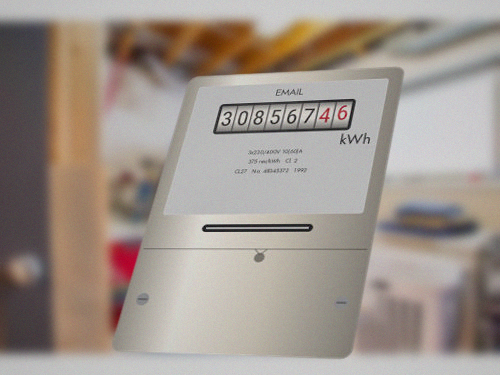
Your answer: 308567.46 kWh
